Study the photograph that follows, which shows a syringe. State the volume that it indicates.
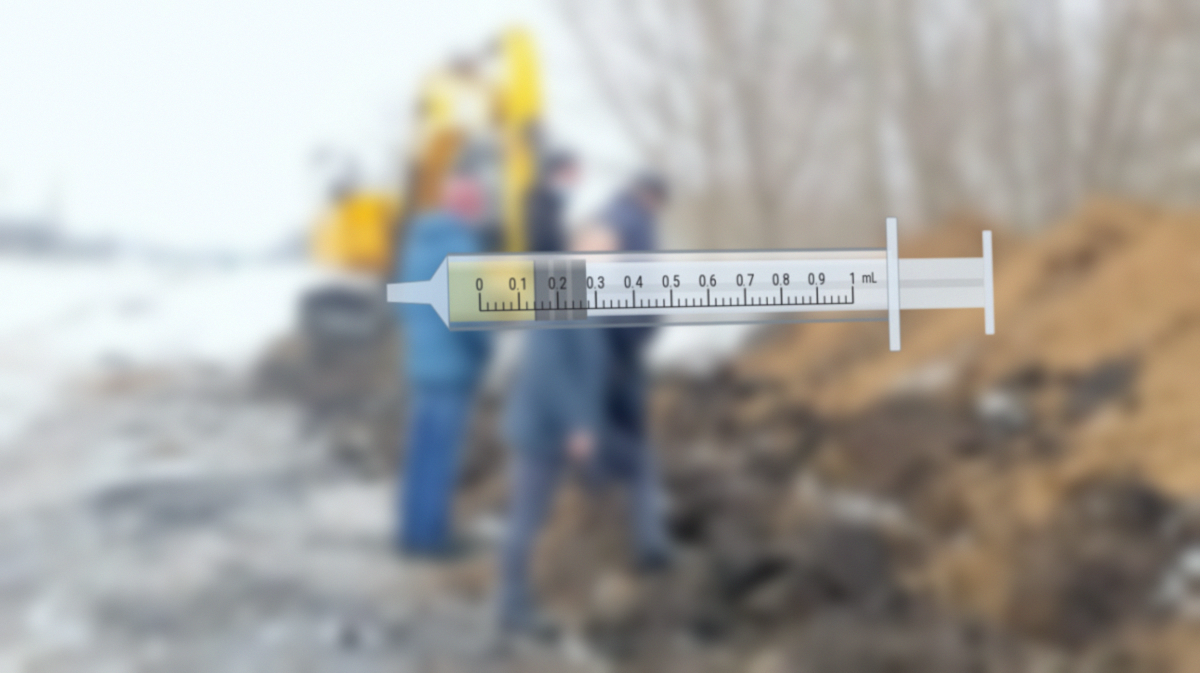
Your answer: 0.14 mL
